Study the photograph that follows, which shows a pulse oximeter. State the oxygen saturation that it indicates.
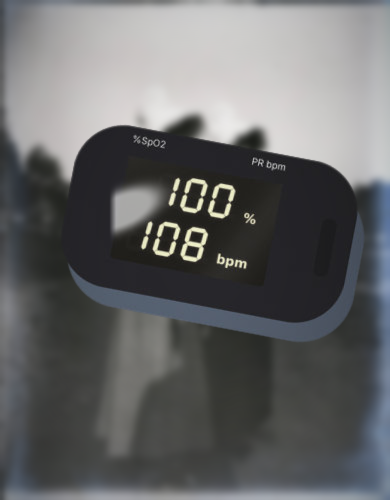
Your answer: 100 %
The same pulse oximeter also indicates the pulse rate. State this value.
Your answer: 108 bpm
